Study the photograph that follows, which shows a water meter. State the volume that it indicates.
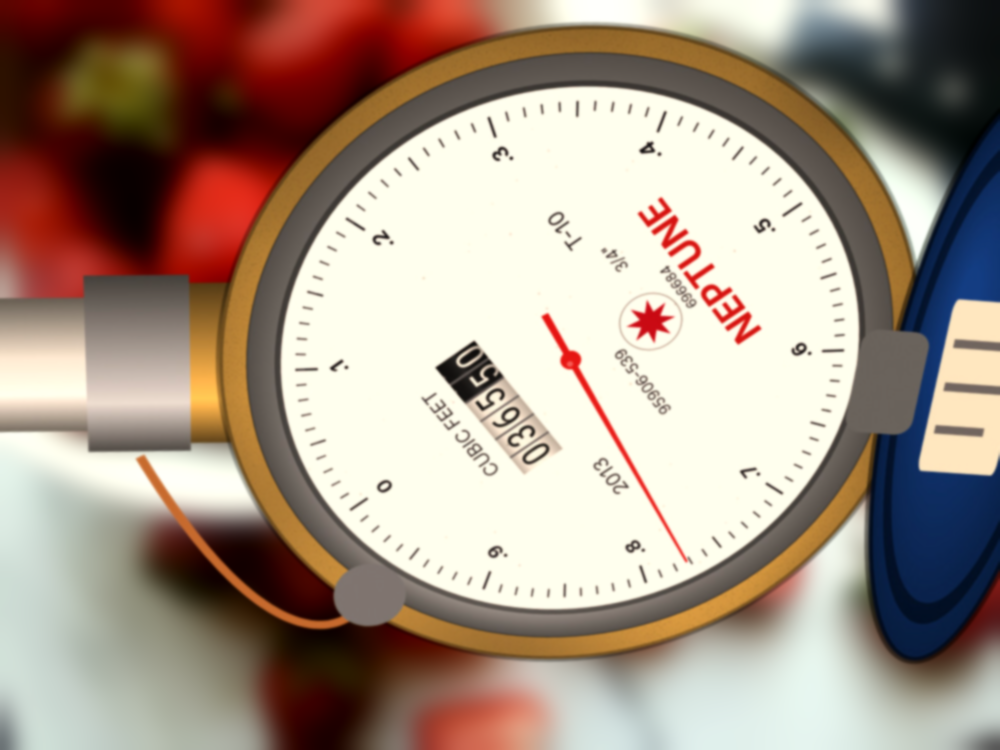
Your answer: 36549.77 ft³
